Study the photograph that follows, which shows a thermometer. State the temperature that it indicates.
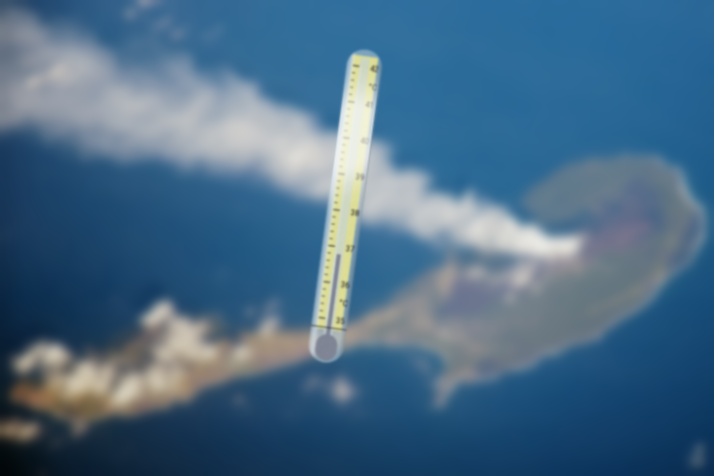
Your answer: 36.8 °C
